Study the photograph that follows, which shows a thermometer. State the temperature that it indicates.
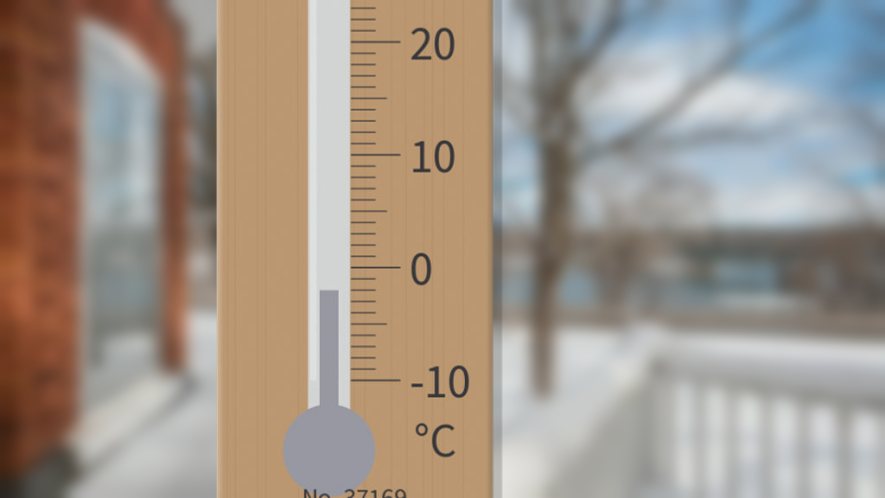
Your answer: -2 °C
